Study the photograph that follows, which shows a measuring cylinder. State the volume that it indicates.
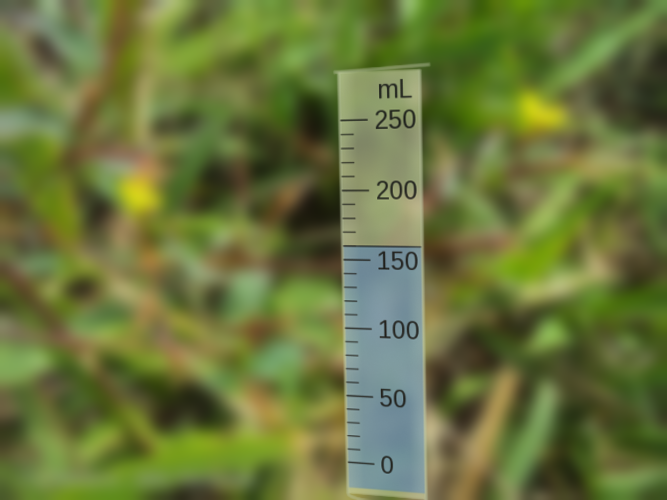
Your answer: 160 mL
